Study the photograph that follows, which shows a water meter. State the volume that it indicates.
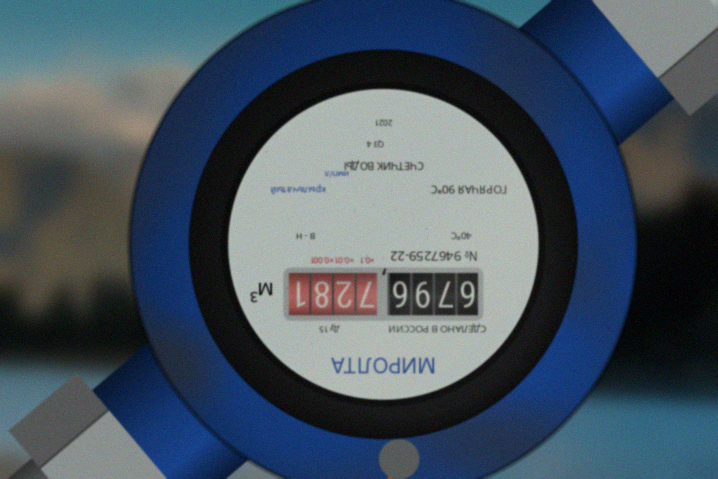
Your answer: 6796.7281 m³
